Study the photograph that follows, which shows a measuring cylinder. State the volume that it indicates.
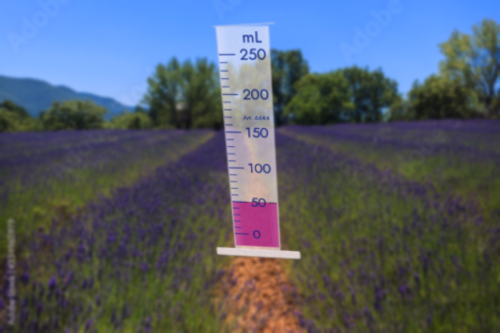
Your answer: 50 mL
